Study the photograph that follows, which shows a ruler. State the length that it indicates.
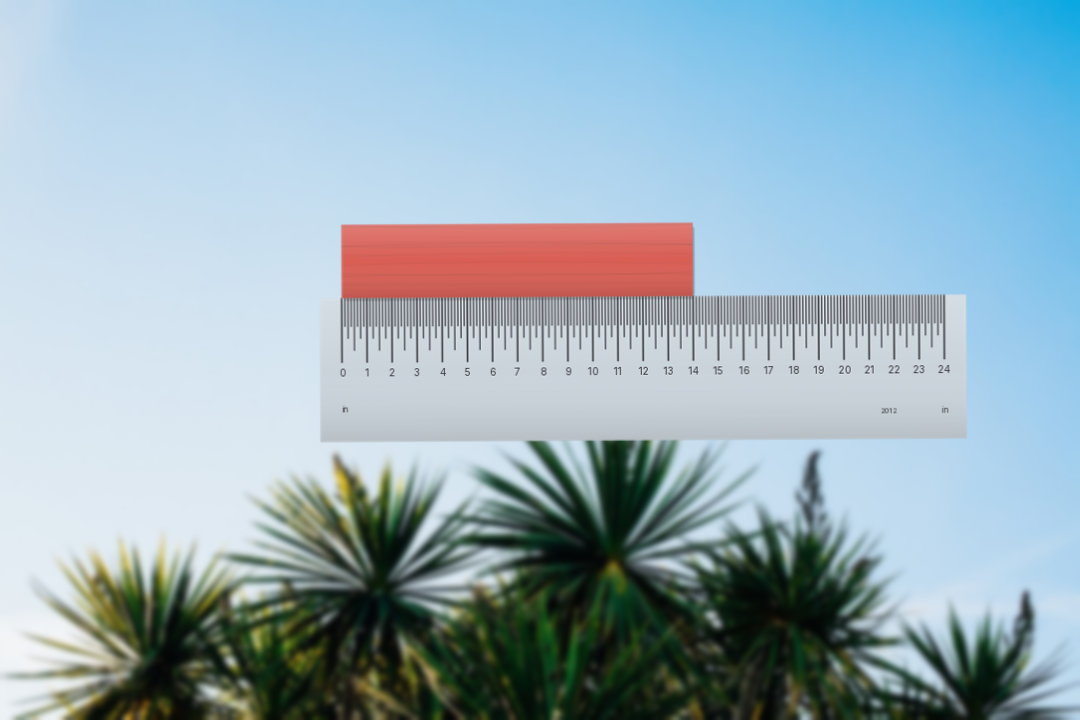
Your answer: 14 in
